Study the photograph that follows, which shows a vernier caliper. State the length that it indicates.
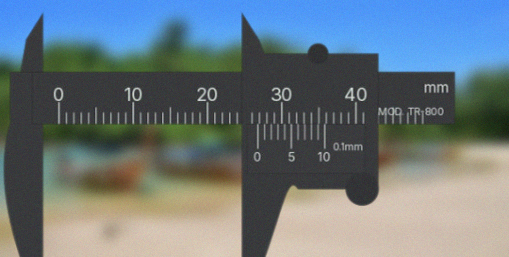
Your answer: 26.8 mm
